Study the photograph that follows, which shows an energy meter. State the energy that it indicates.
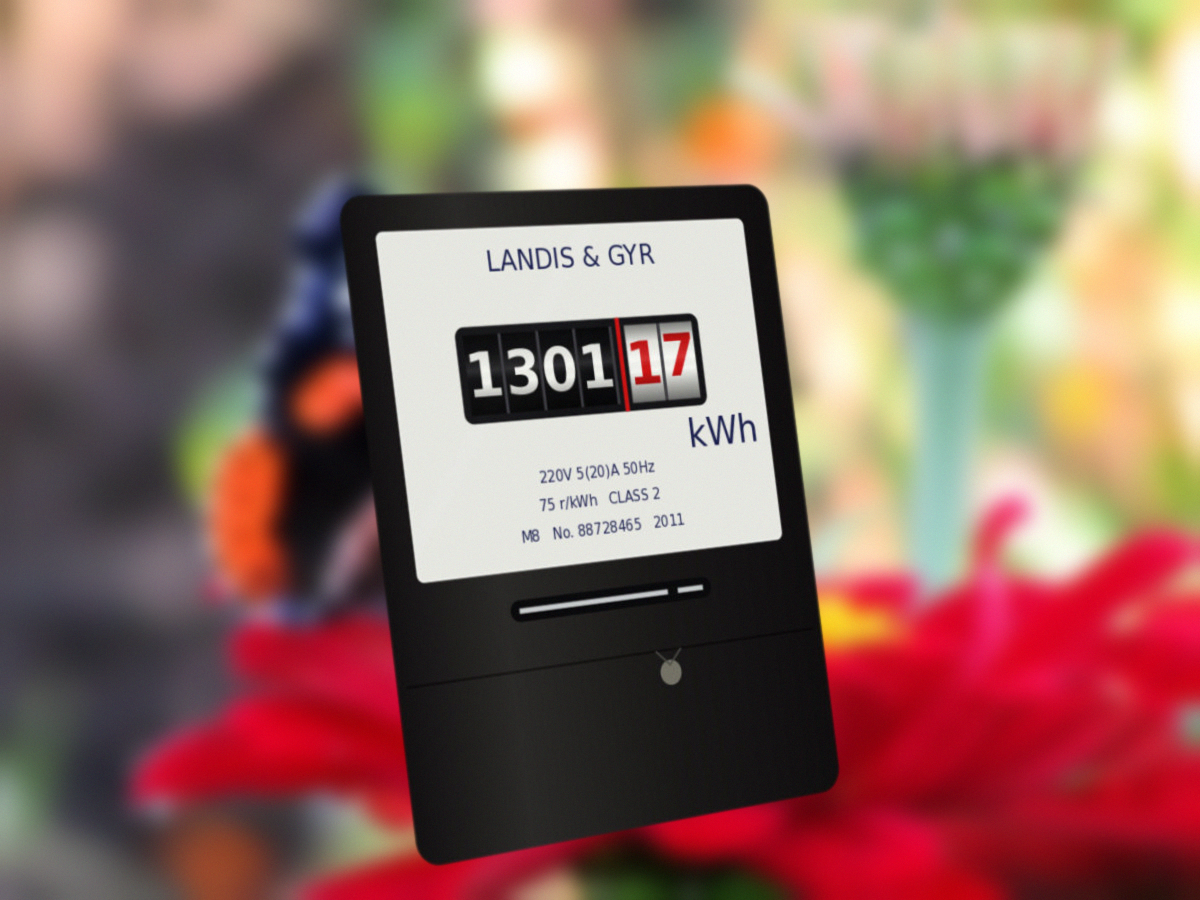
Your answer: 1301.17 kWh
